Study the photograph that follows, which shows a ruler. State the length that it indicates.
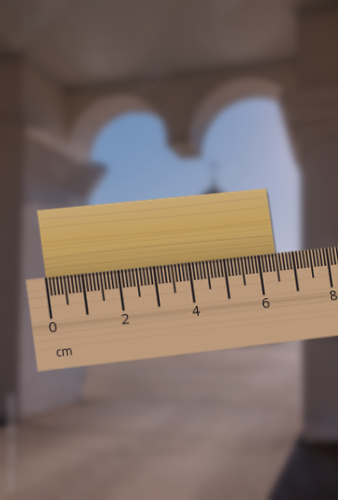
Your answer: 6.5 cm
